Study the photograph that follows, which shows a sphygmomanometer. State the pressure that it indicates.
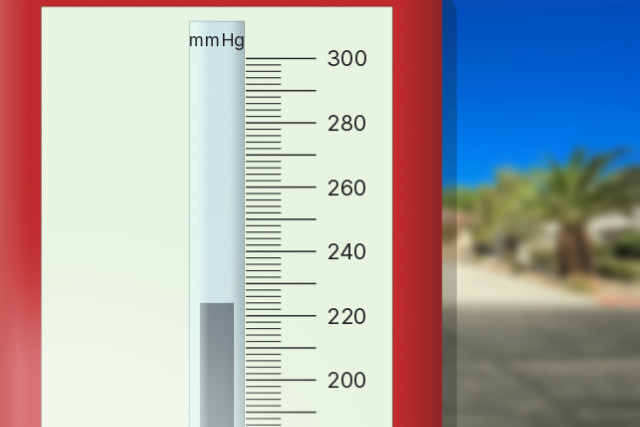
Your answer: 224 mmHg
